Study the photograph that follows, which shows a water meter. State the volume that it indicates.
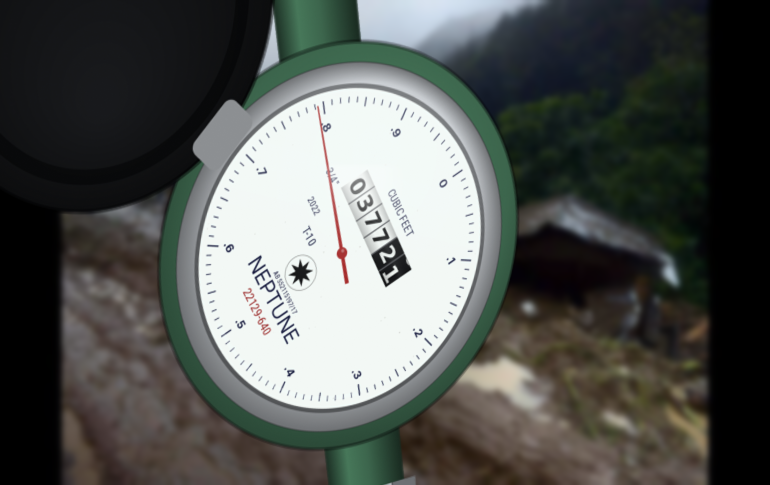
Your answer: 37720.79 ft³
